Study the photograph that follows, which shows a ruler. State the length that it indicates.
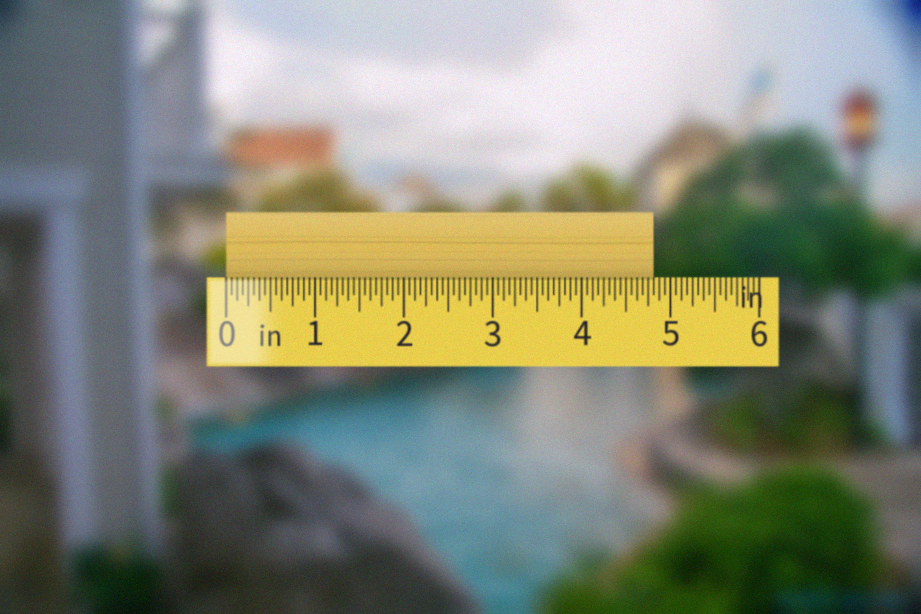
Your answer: 4.8125 in
